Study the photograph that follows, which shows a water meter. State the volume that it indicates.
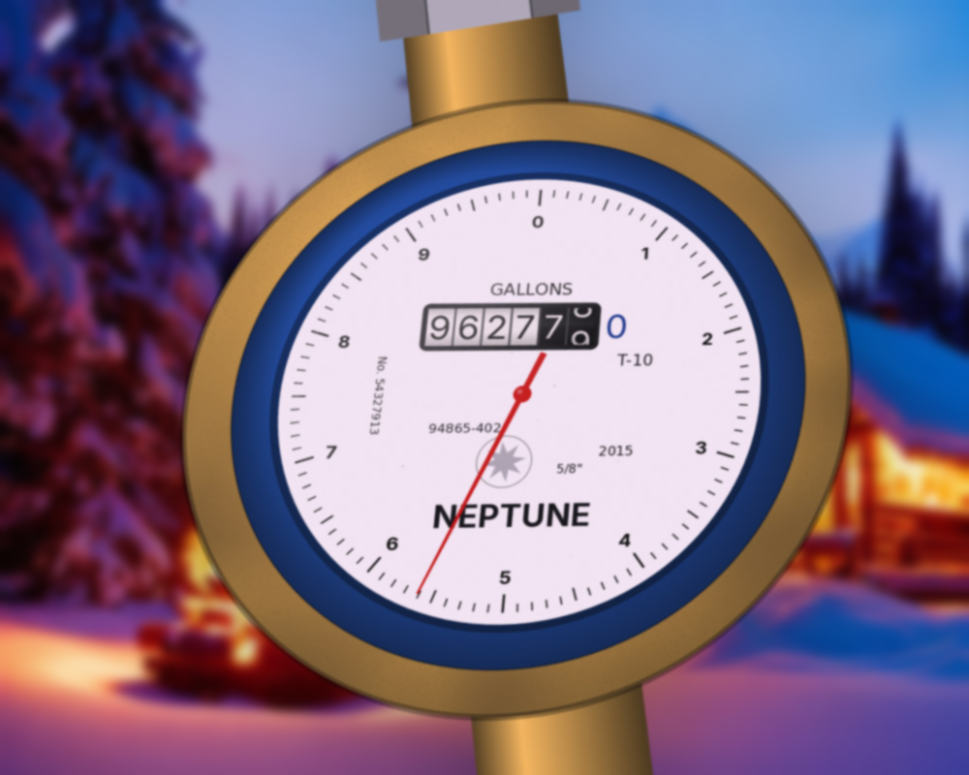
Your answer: 9627785.6 gal
